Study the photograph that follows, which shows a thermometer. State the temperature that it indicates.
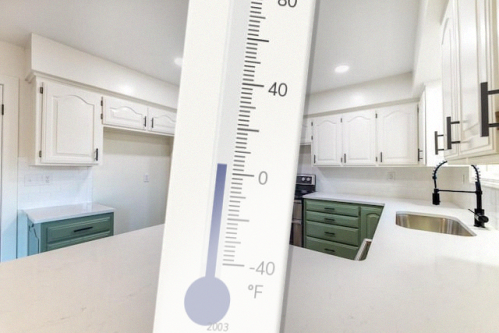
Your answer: 4 °F
